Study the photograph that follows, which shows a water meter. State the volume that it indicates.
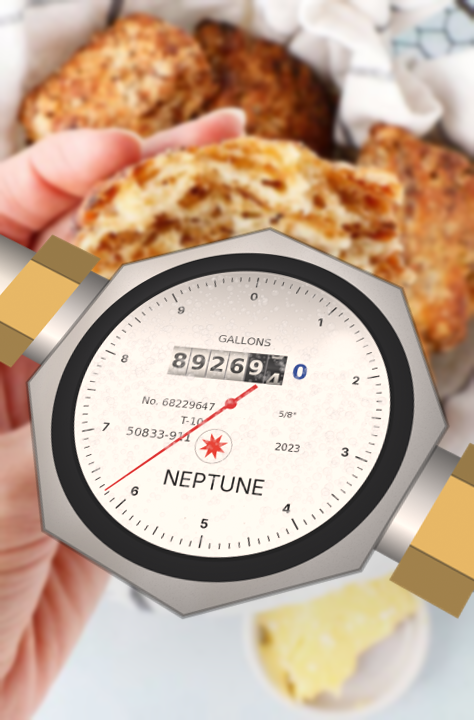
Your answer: 8926936.2 gal
